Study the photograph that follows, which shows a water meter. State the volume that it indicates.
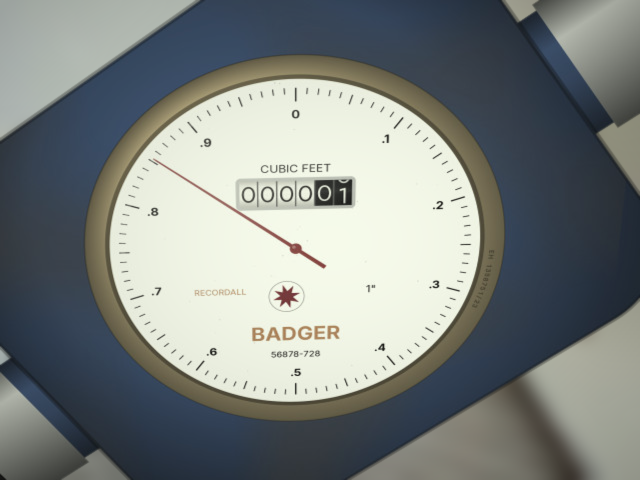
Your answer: 0.85 ft³
